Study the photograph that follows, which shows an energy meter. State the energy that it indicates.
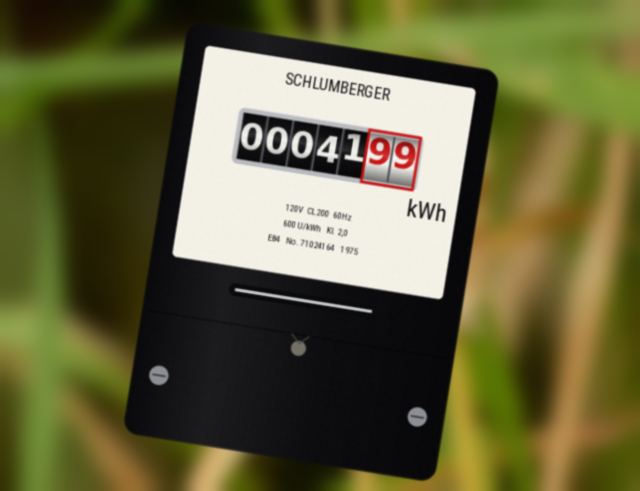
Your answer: 41.99 kWh
